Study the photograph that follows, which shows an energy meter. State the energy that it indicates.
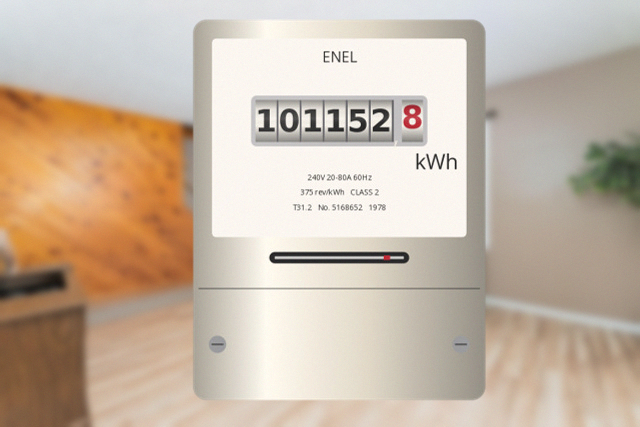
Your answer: 101152.8 kWh
